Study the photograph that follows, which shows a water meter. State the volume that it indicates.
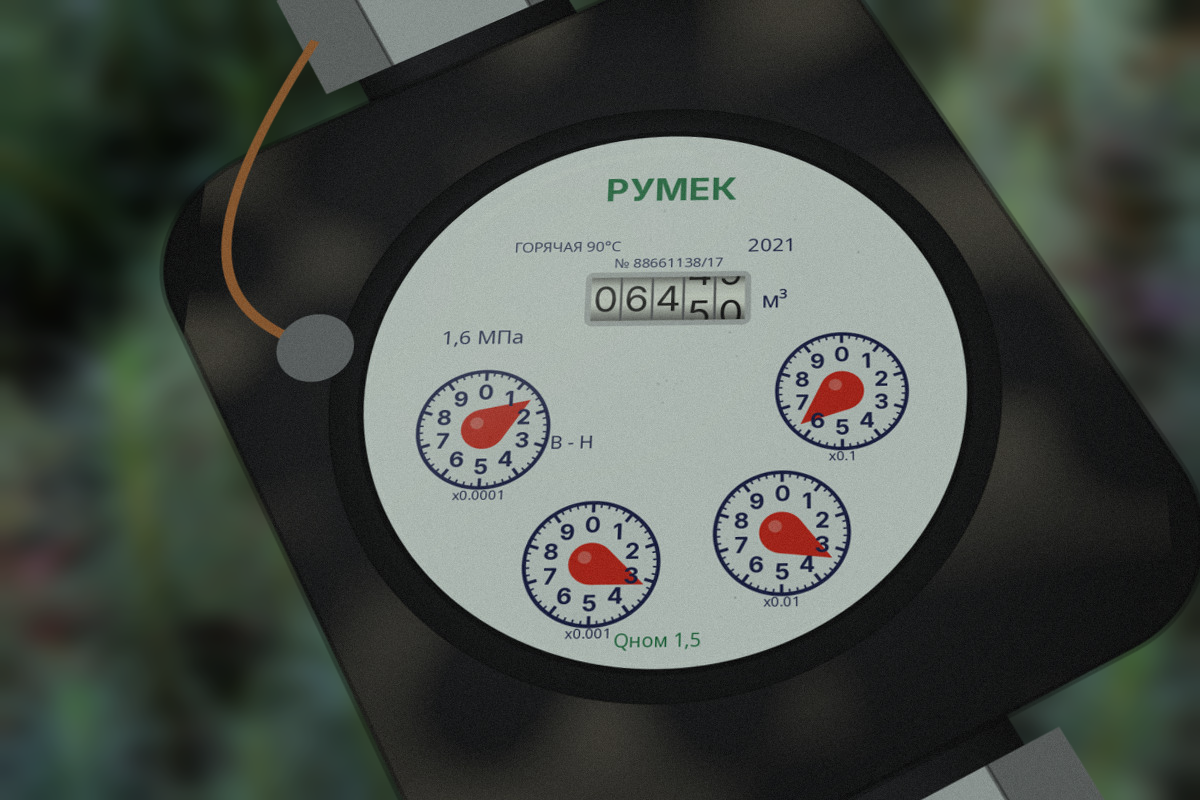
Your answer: 6449.6331 m³
